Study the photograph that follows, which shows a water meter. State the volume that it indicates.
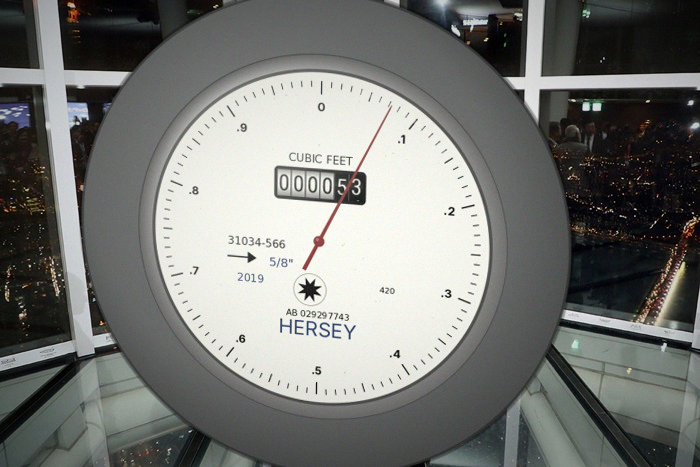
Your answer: 53.07 ft³
